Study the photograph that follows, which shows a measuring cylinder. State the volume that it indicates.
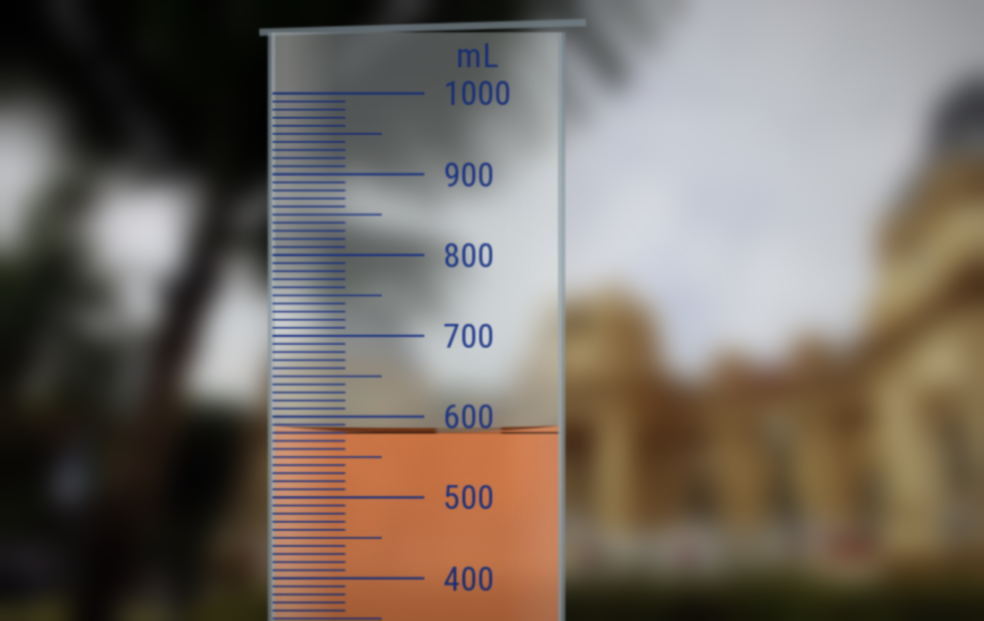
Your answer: 580 mL
